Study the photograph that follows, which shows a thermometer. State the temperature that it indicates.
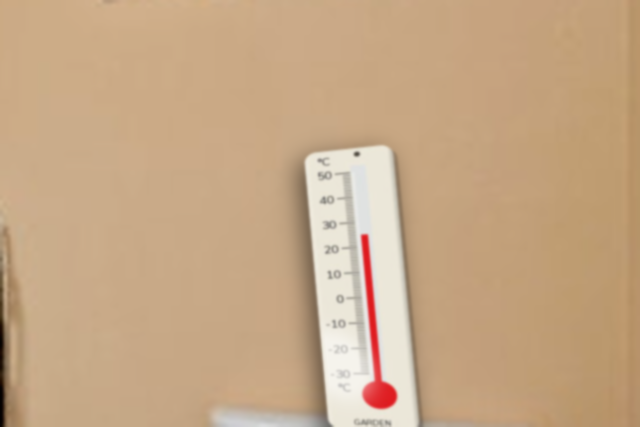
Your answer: 25 °C
